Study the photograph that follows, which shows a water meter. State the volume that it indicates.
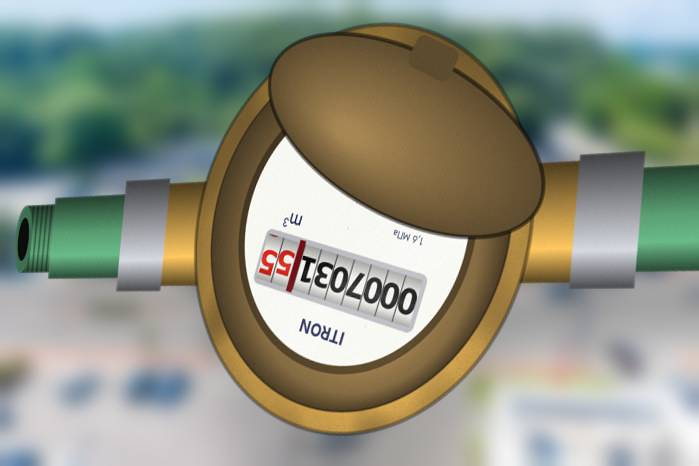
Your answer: 7031.55 m³
